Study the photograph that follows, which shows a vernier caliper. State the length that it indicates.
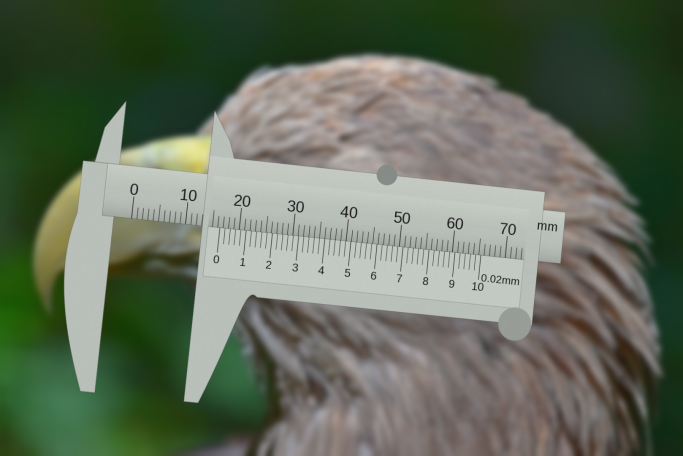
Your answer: 16.4 mm
